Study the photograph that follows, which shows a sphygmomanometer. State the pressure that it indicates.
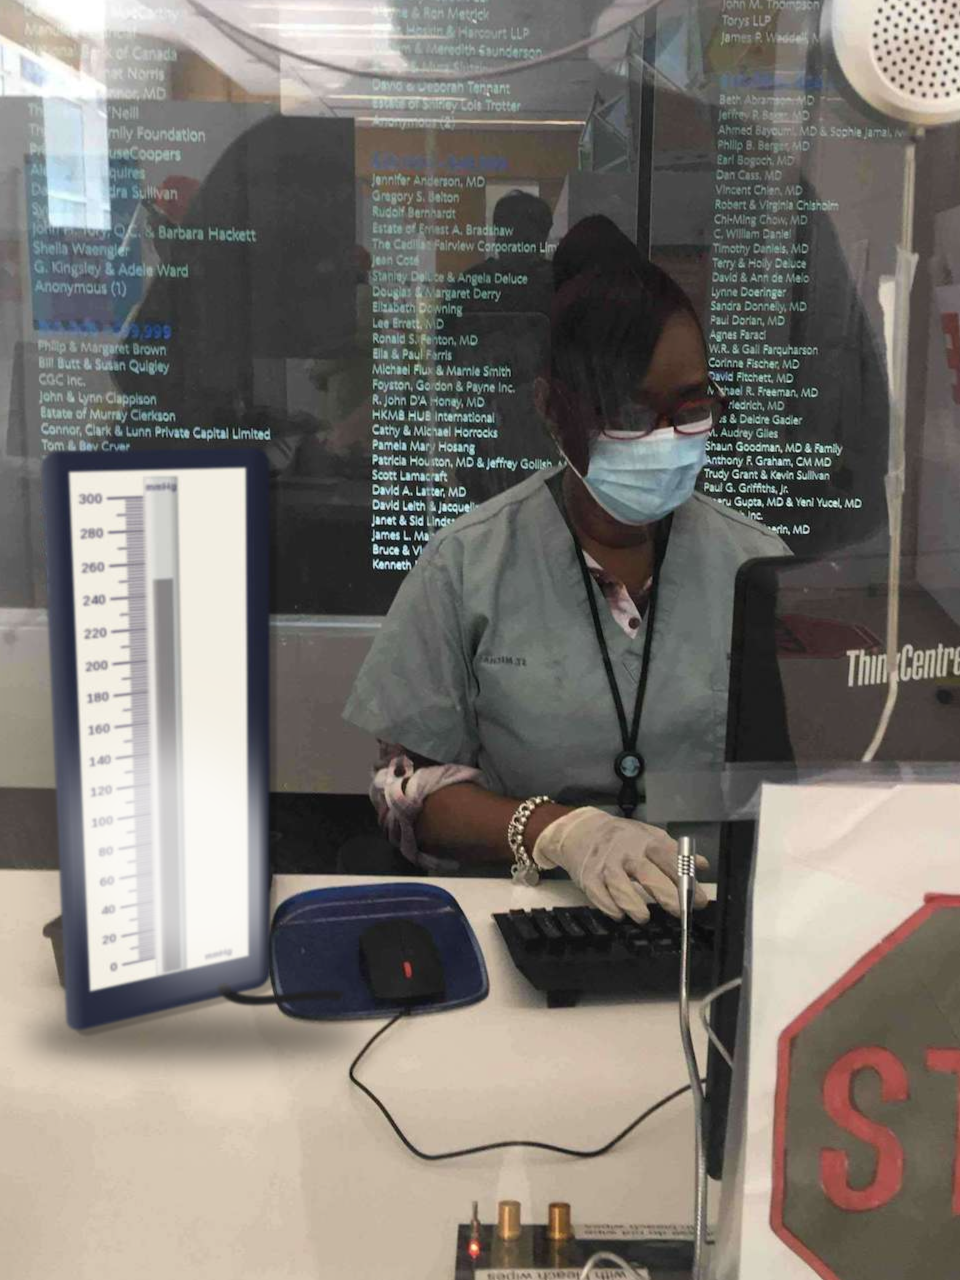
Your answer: 250 mmHg
